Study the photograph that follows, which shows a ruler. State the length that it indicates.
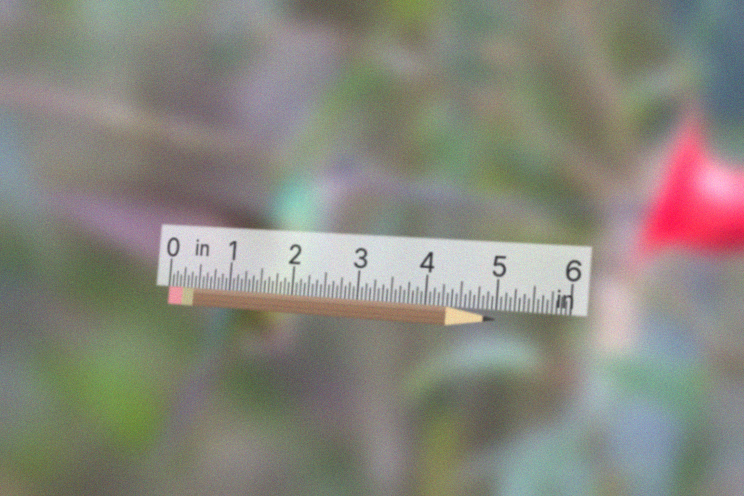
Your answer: 5 in
